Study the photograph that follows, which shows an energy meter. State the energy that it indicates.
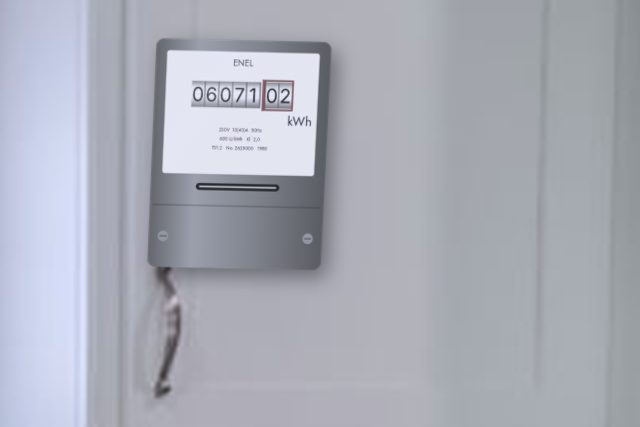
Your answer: 6071.02 kWh
